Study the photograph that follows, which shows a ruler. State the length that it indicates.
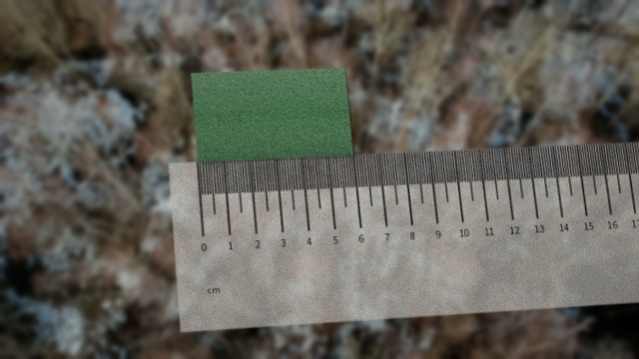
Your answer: 6 cm
